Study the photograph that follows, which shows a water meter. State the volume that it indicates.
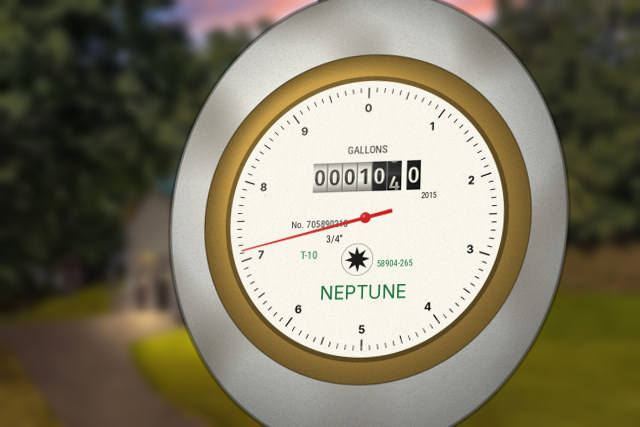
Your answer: 1037.1 gal
